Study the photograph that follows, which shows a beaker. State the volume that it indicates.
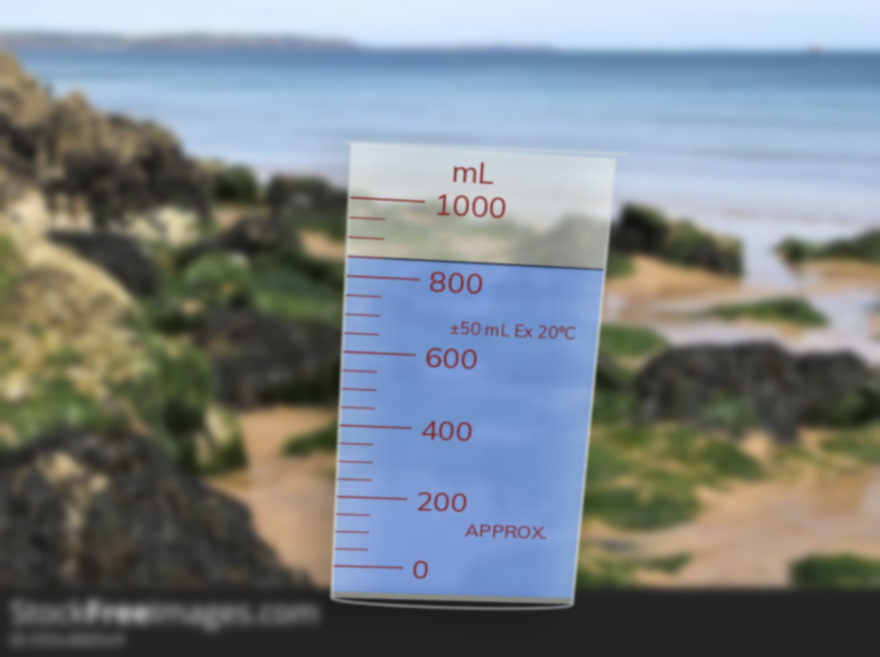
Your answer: 850 mL
